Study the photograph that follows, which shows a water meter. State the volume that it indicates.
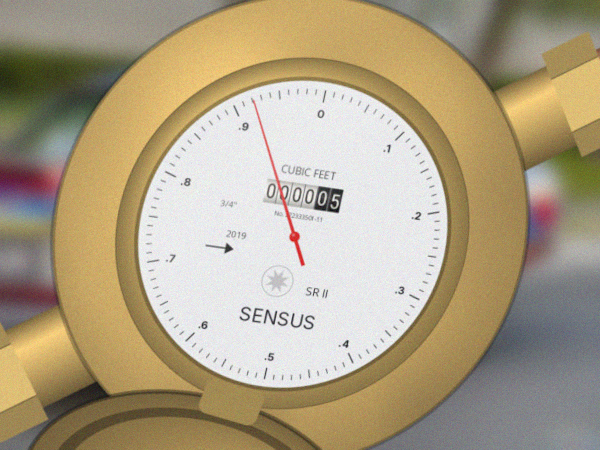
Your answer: 4.92 ft³
